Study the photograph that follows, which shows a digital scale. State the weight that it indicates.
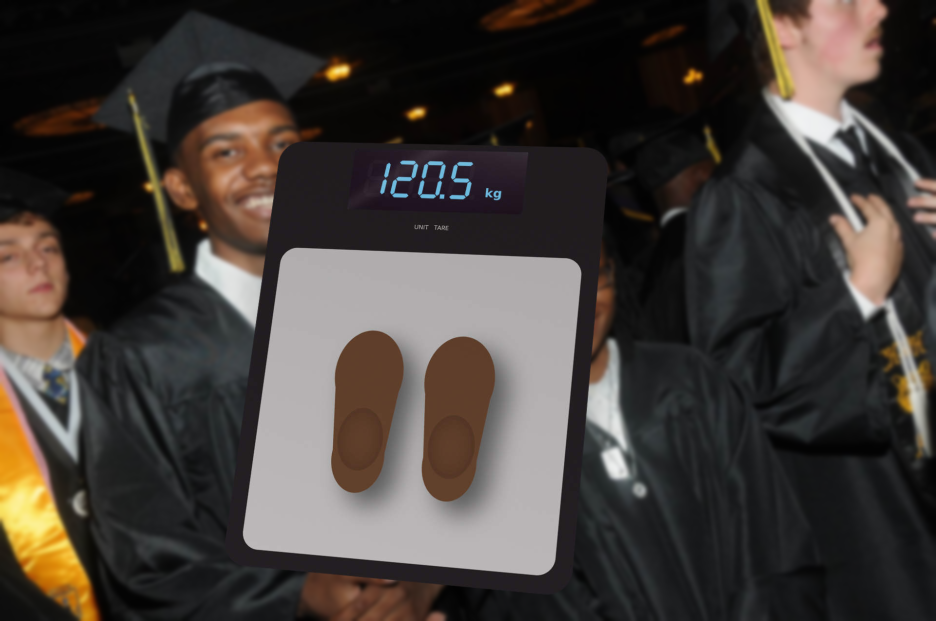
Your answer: 120.5 kg
